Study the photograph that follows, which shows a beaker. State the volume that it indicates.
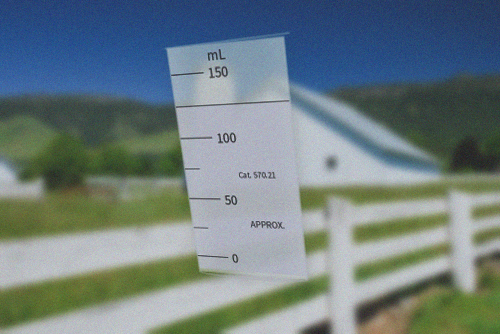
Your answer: 125 mL
